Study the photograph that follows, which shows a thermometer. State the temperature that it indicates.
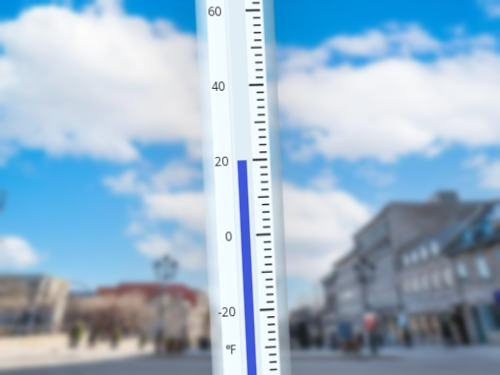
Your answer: 20 °F
